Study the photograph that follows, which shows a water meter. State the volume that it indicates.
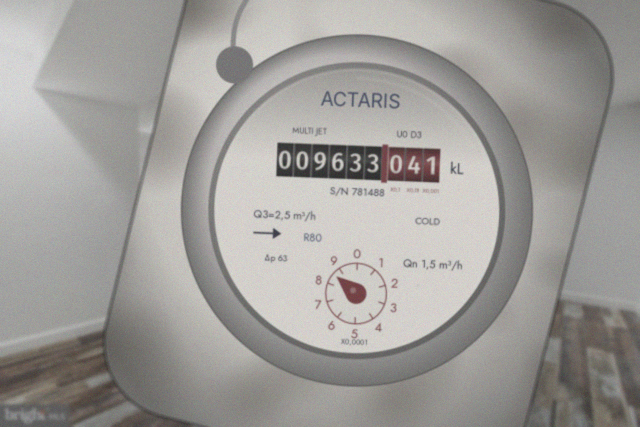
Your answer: 9633.0418 kL
